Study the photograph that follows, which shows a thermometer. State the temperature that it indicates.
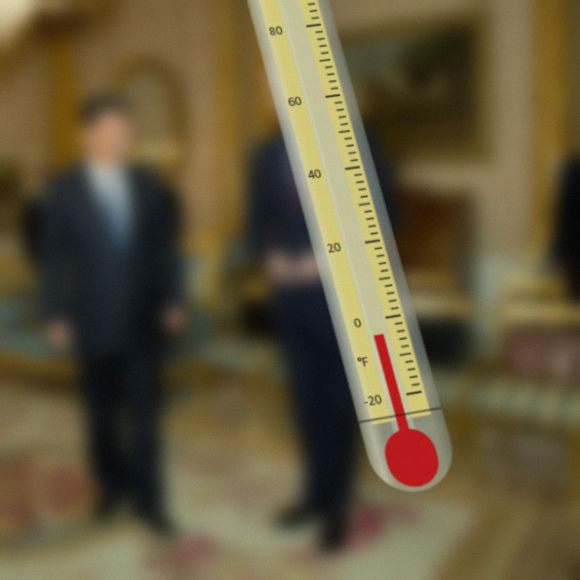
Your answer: -4 °F
